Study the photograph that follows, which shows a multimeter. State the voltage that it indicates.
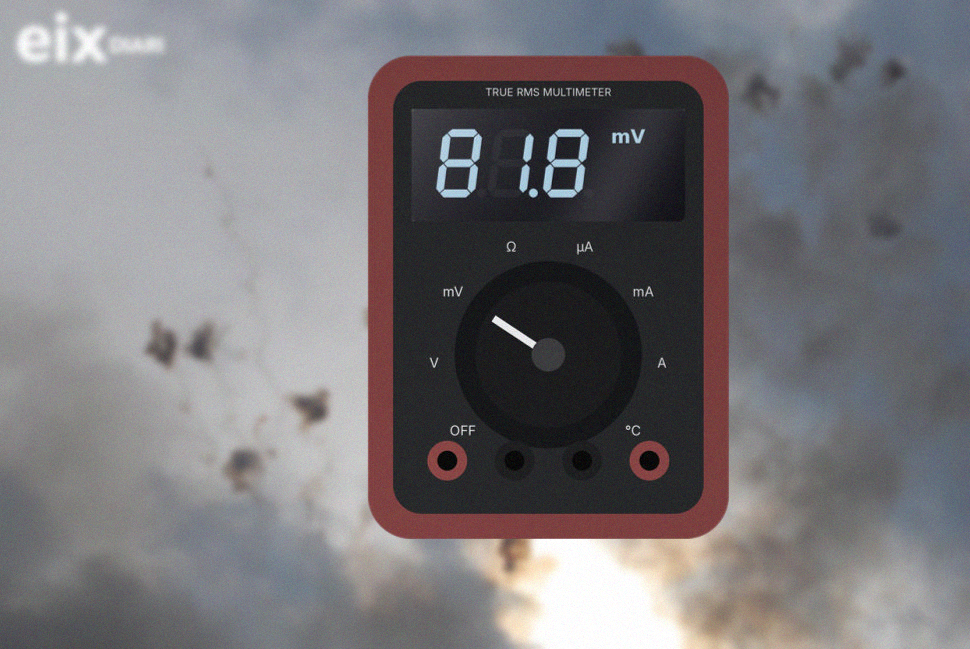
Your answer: 81.8 mV
